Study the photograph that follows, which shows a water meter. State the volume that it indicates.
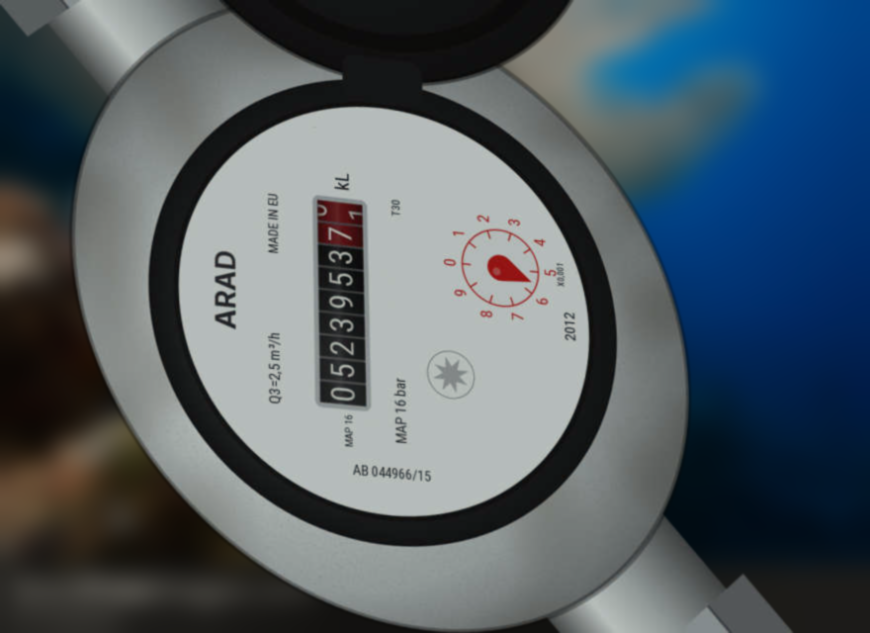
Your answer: 523953.705 kL
